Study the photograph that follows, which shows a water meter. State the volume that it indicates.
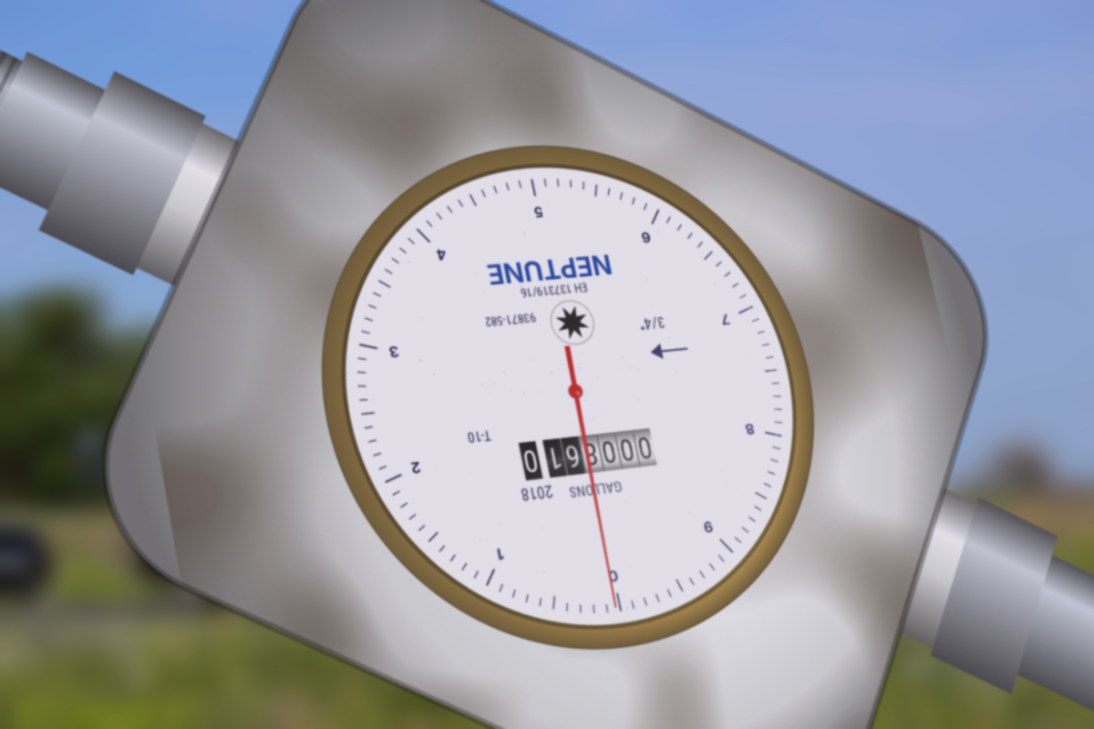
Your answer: 8610.0 gal
